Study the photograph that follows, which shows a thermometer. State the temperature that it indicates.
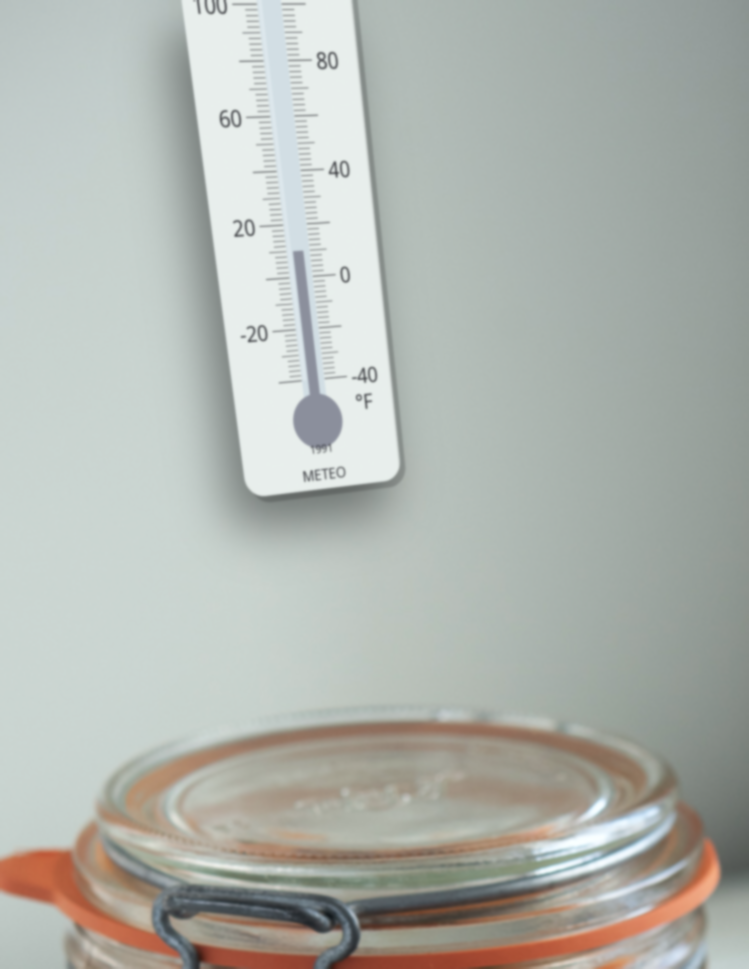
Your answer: 10 °F
